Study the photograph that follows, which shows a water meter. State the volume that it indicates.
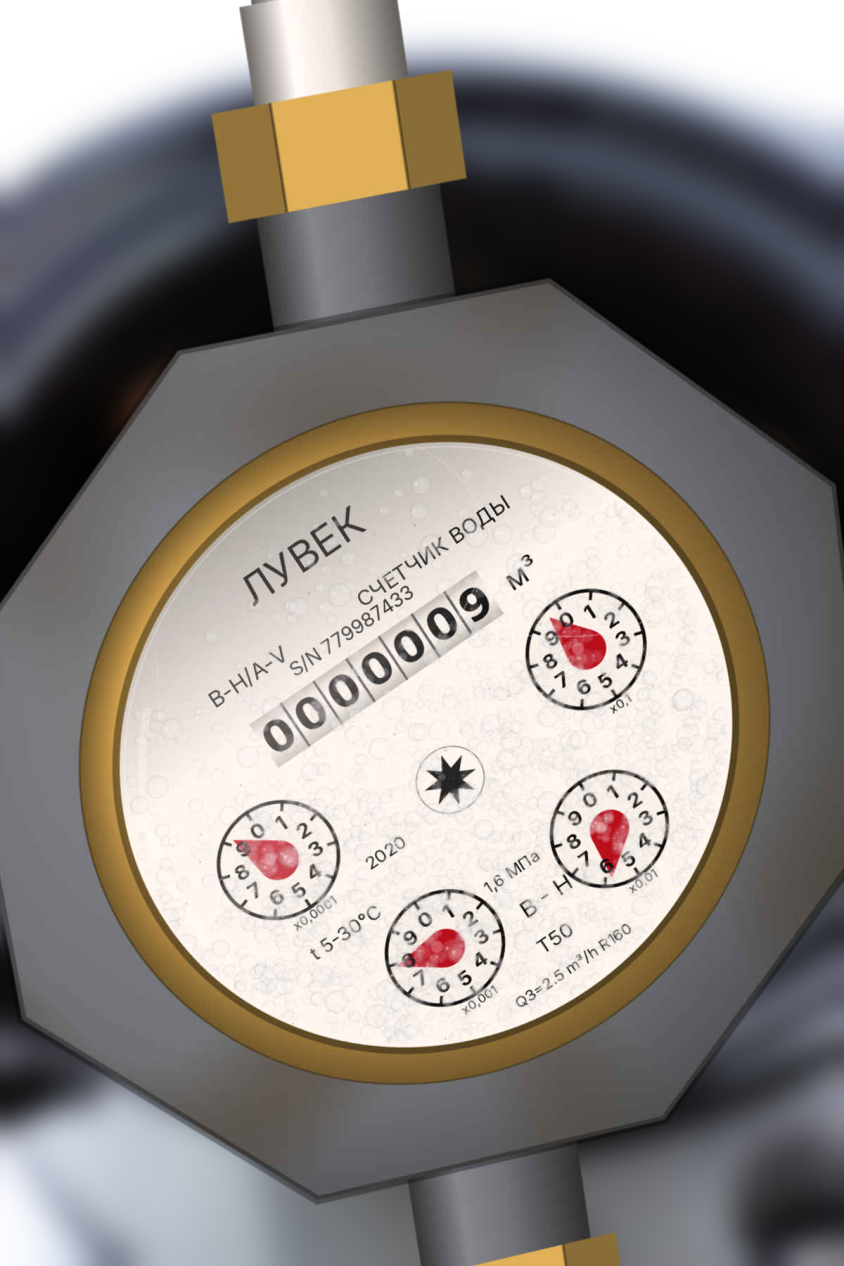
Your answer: 8.9579 m³
